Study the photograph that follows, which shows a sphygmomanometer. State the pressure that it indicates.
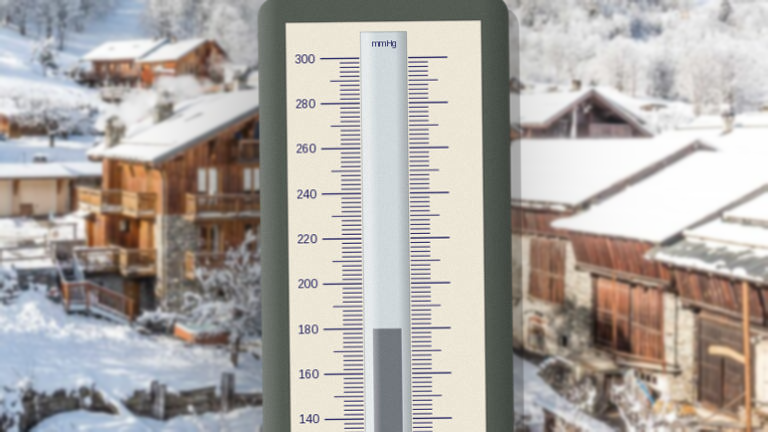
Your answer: 180 mmHg
